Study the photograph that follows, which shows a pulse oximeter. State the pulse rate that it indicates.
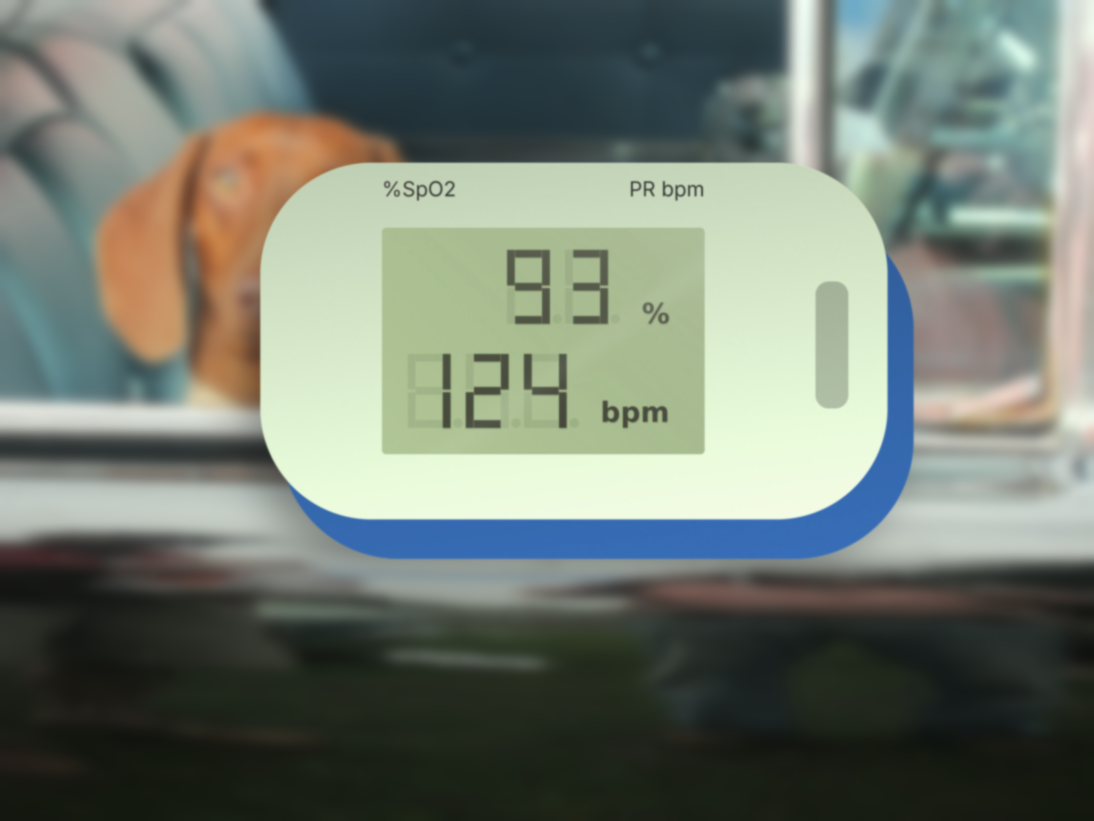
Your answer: 124 bpm
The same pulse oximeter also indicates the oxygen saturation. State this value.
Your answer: 93 %
